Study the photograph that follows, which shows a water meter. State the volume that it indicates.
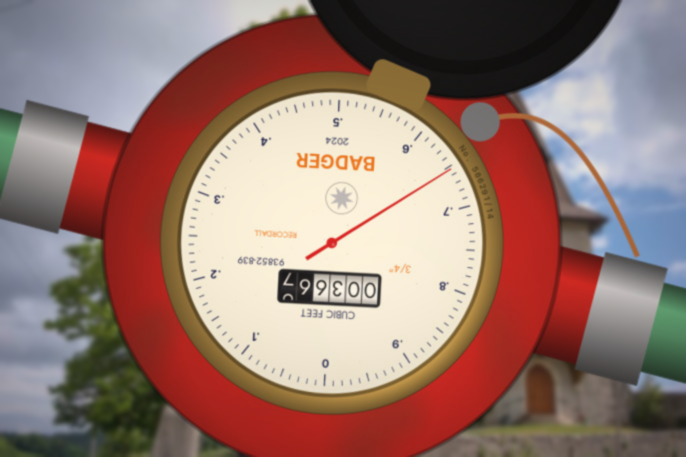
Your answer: 3666.65 ft³
